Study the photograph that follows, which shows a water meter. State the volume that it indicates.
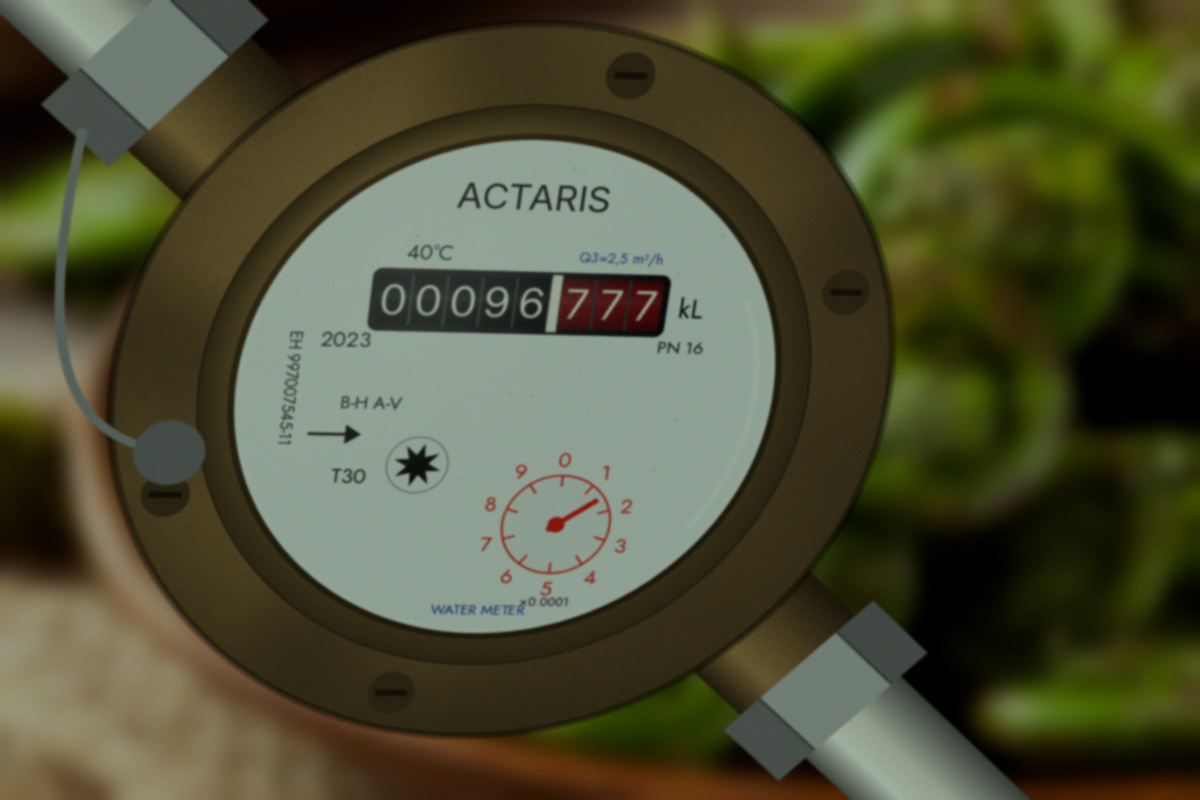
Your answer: 96.7771 kL
